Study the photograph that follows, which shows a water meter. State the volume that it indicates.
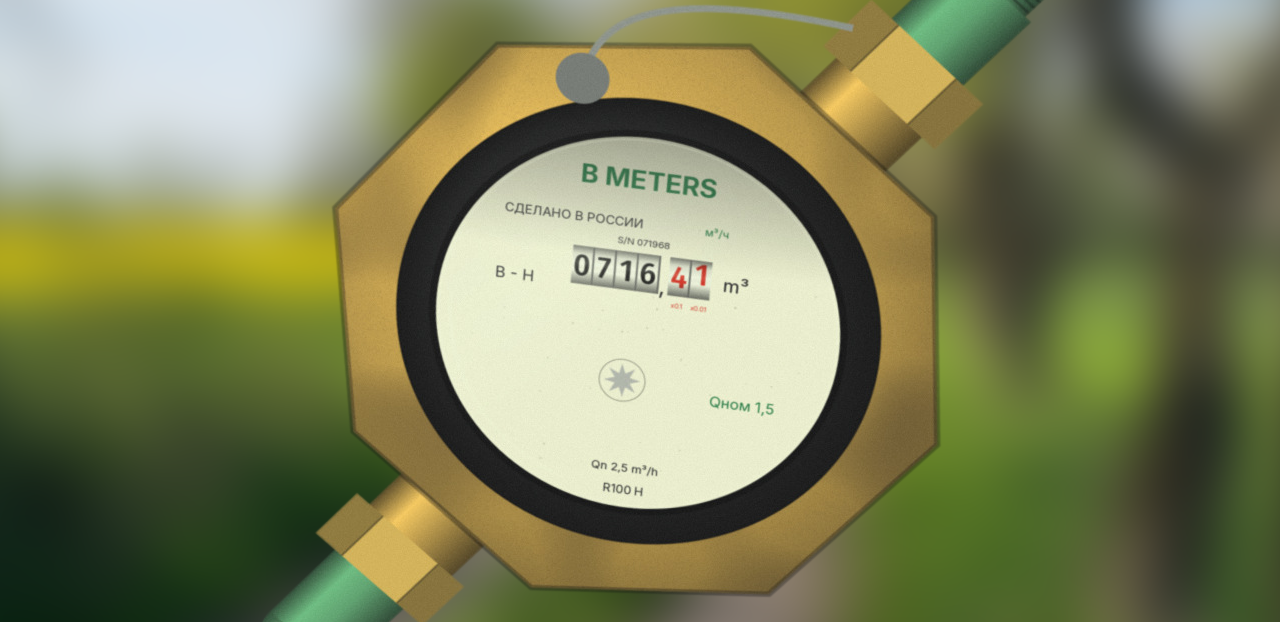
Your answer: 716.41 m³
